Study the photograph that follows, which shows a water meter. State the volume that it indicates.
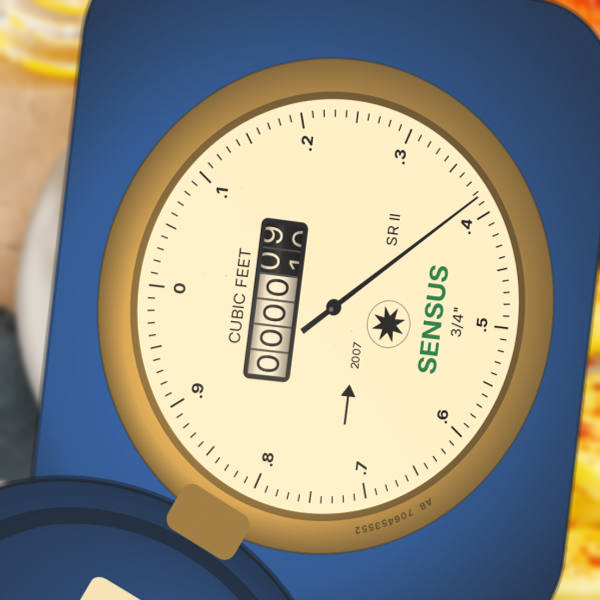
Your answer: 9.38 ft³
